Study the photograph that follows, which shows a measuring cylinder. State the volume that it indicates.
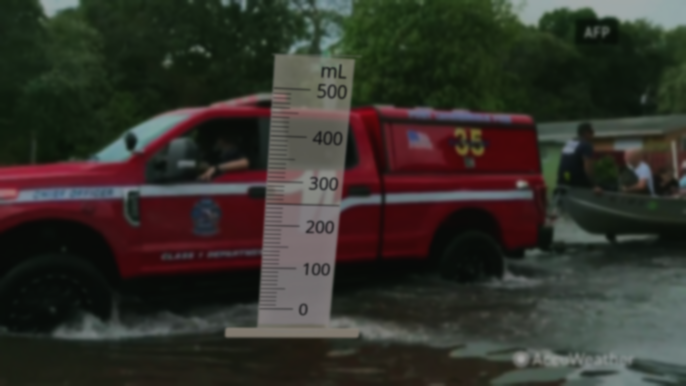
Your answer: 250 mL
